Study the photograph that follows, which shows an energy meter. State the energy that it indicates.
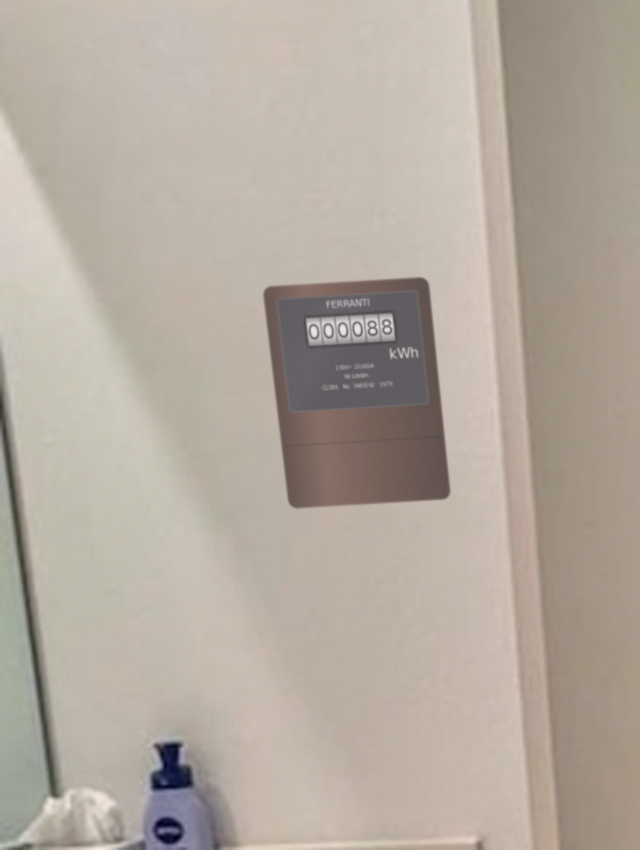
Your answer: 88 kWh
